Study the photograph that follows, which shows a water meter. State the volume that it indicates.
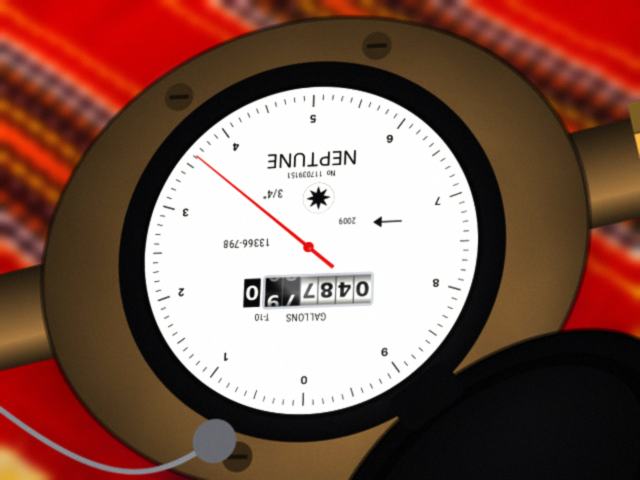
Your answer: 487793.6 gal
